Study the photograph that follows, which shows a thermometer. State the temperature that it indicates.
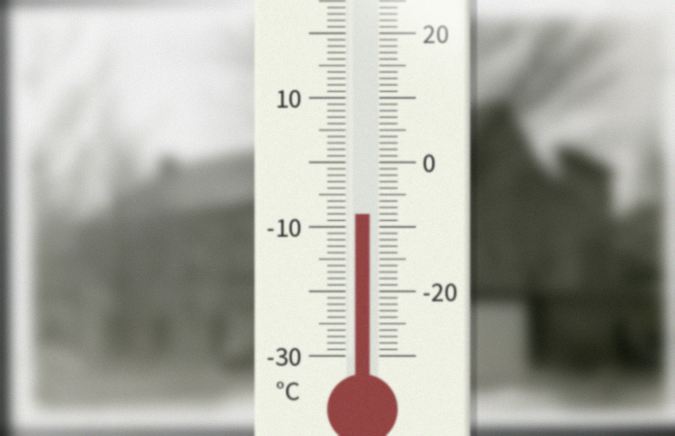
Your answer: -8 °C
